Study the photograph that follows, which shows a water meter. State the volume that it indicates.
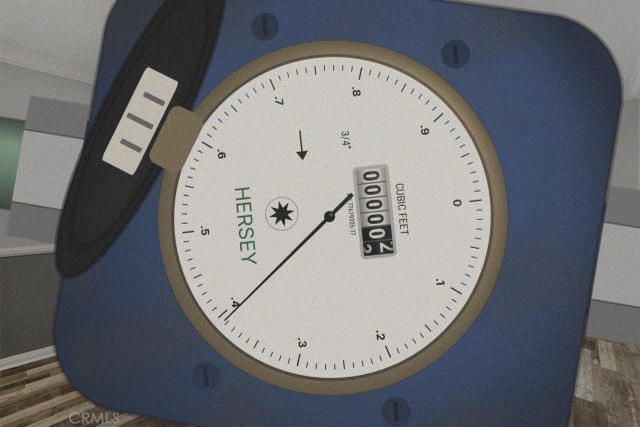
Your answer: 2.39 ft³
